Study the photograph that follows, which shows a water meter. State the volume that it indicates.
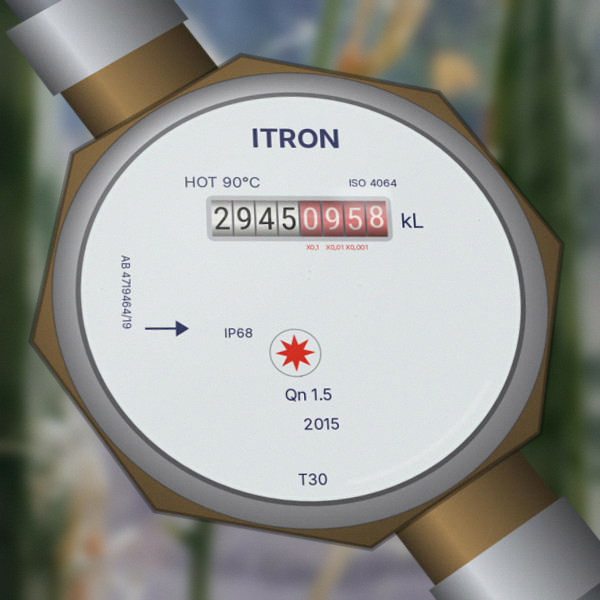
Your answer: 2945.0958 kL
